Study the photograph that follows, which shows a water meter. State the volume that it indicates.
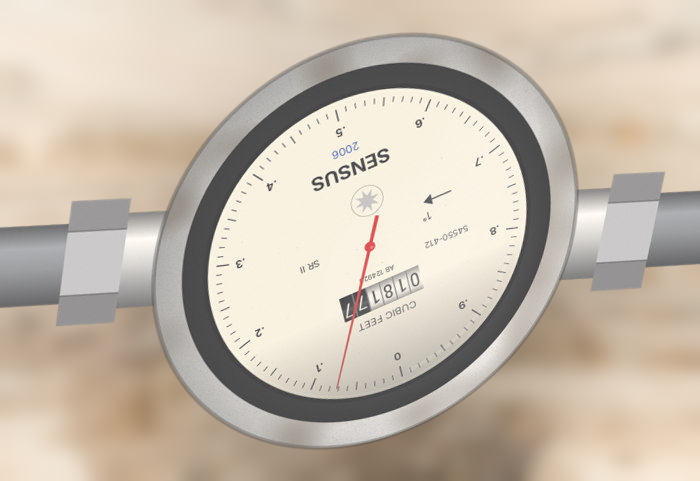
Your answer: 18177.07 ft³
